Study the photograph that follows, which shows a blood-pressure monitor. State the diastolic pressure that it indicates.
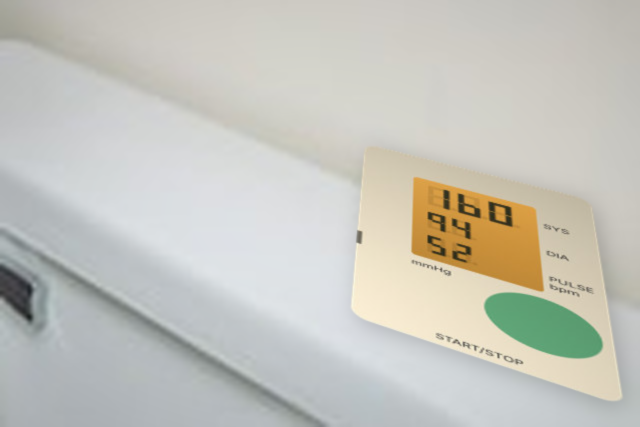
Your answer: 94 mmHg
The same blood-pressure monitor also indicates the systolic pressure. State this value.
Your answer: 160 mmHg
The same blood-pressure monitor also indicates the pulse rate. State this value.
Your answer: 52 bpm
